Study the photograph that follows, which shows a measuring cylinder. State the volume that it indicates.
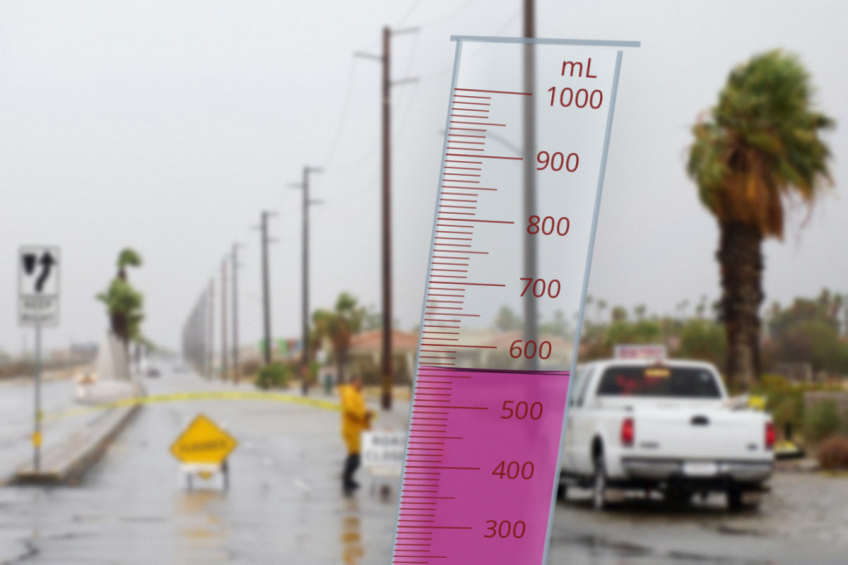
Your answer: 560 mL
